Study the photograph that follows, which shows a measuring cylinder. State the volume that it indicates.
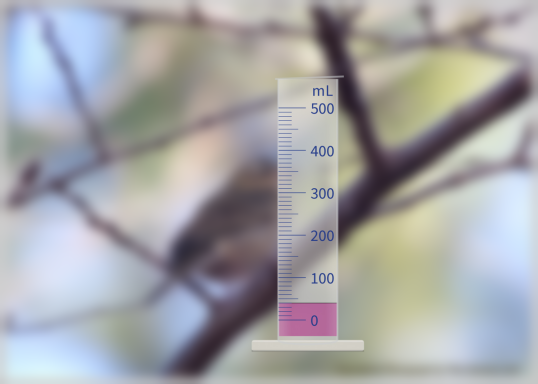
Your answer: 40 mL
